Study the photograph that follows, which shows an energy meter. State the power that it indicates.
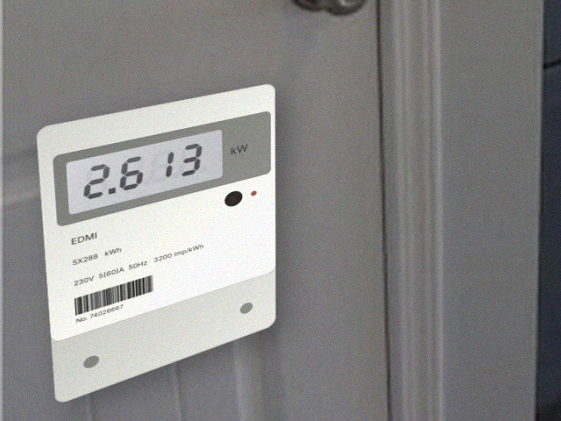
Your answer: 2.613 kW
